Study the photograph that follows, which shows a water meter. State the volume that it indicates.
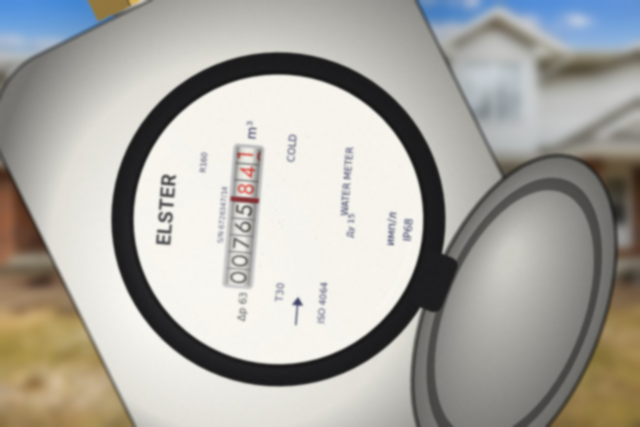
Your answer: 765.841 m³
